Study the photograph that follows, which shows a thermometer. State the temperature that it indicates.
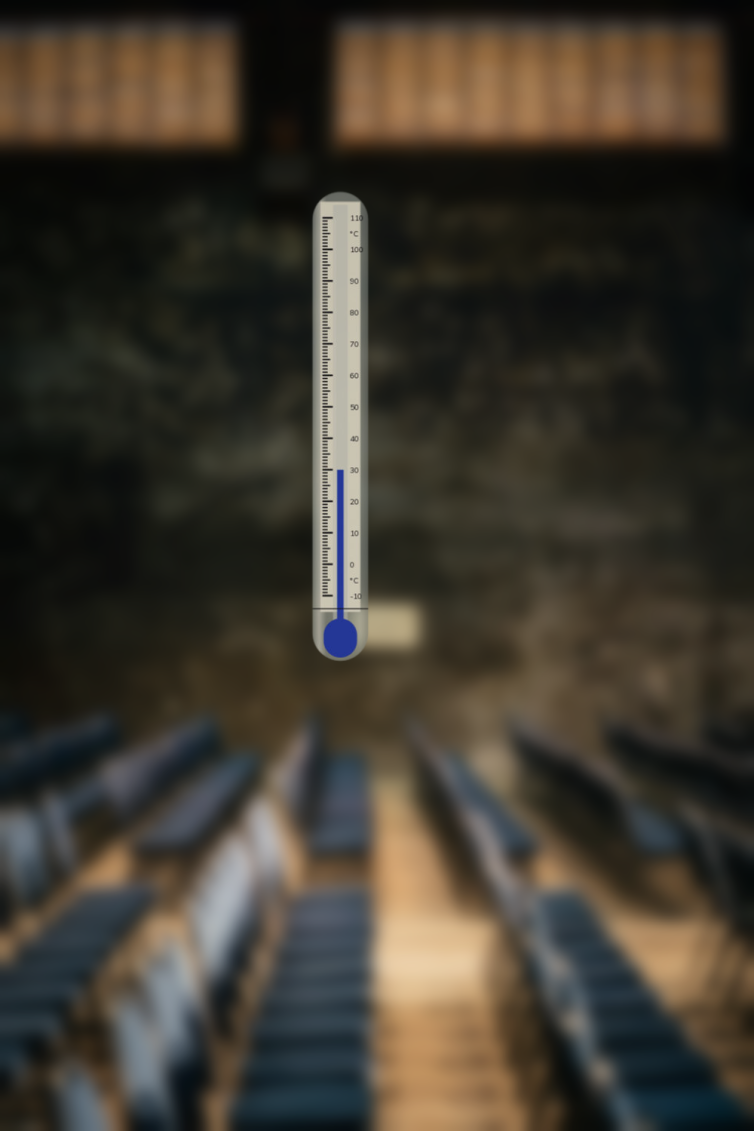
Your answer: 30 °C
